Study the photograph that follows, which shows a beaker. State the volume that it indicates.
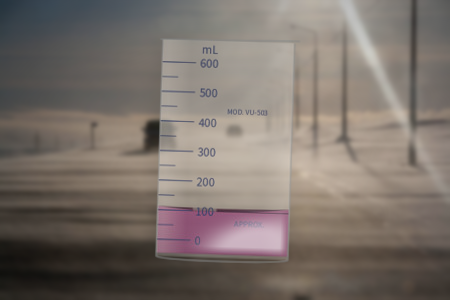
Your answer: 100 mL
